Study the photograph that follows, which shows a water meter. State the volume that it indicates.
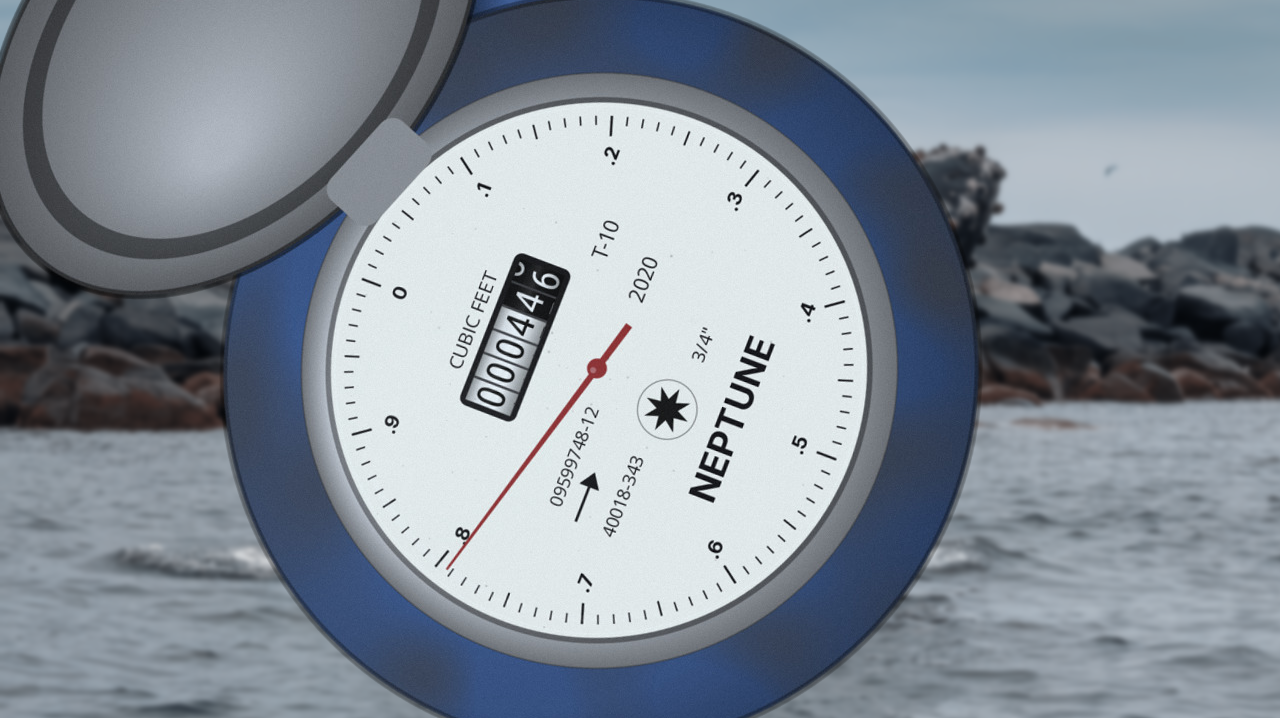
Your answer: 445.79 ft³
